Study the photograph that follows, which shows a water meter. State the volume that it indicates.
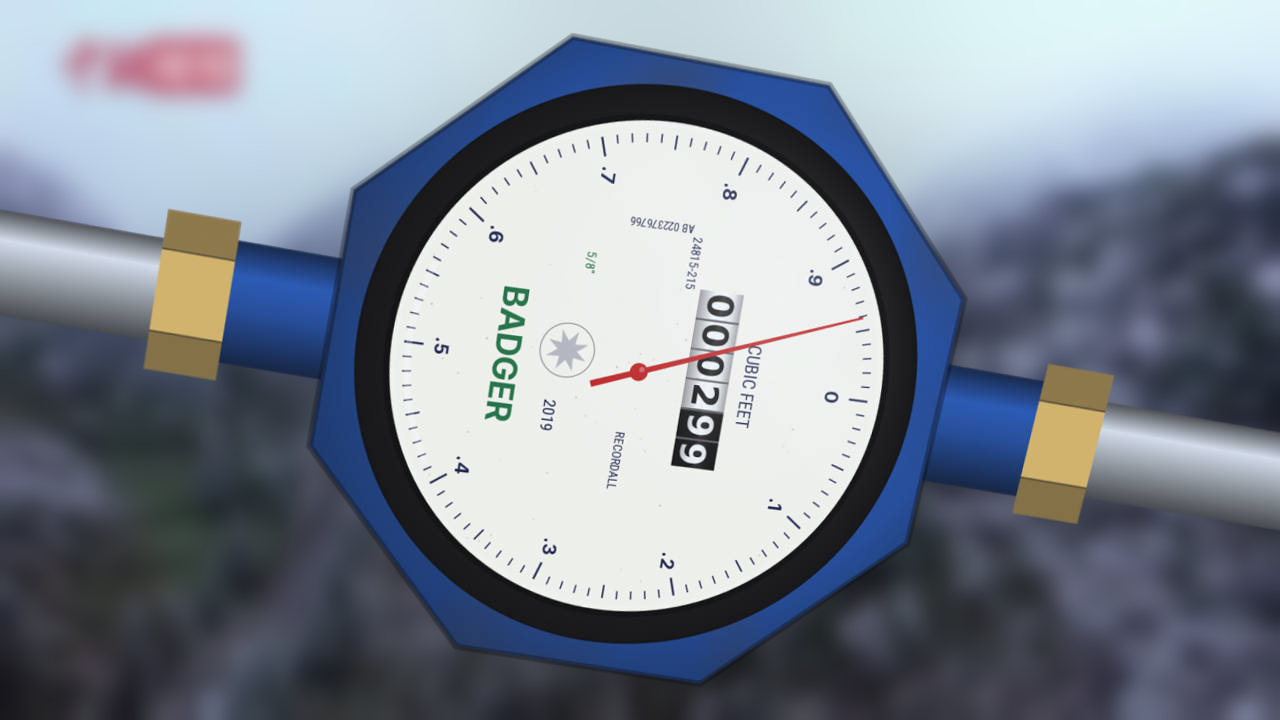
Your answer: 298.94 ft³
